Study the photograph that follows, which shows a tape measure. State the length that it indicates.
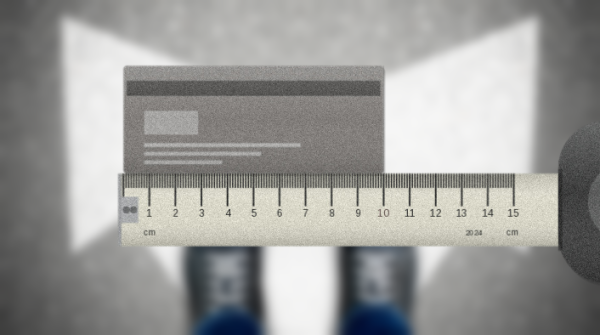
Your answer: 10 cm
